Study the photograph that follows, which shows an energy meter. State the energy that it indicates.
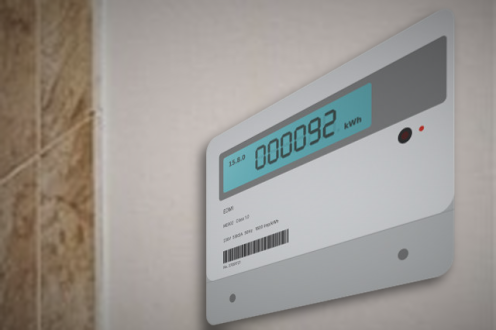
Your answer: 92 kWh
